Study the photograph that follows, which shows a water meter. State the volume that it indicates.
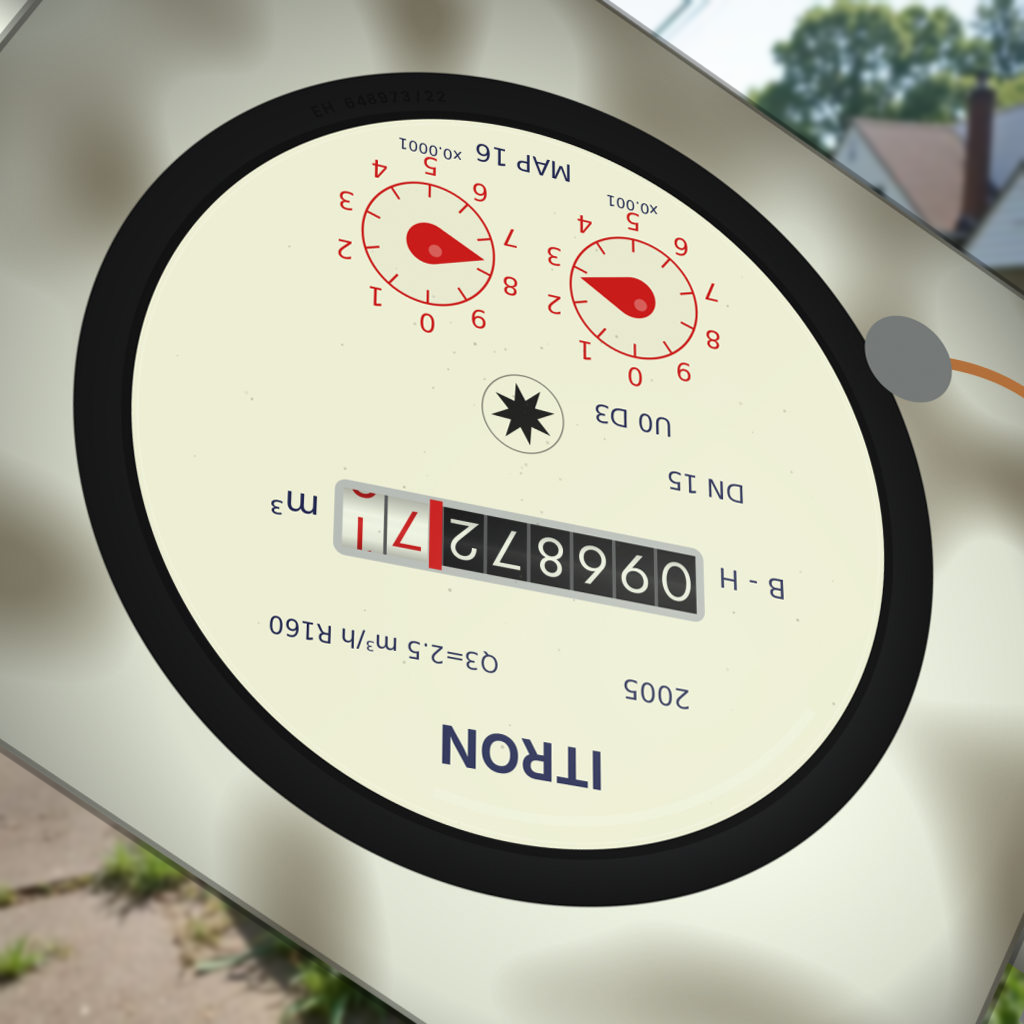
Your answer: 96872.7127 m³
